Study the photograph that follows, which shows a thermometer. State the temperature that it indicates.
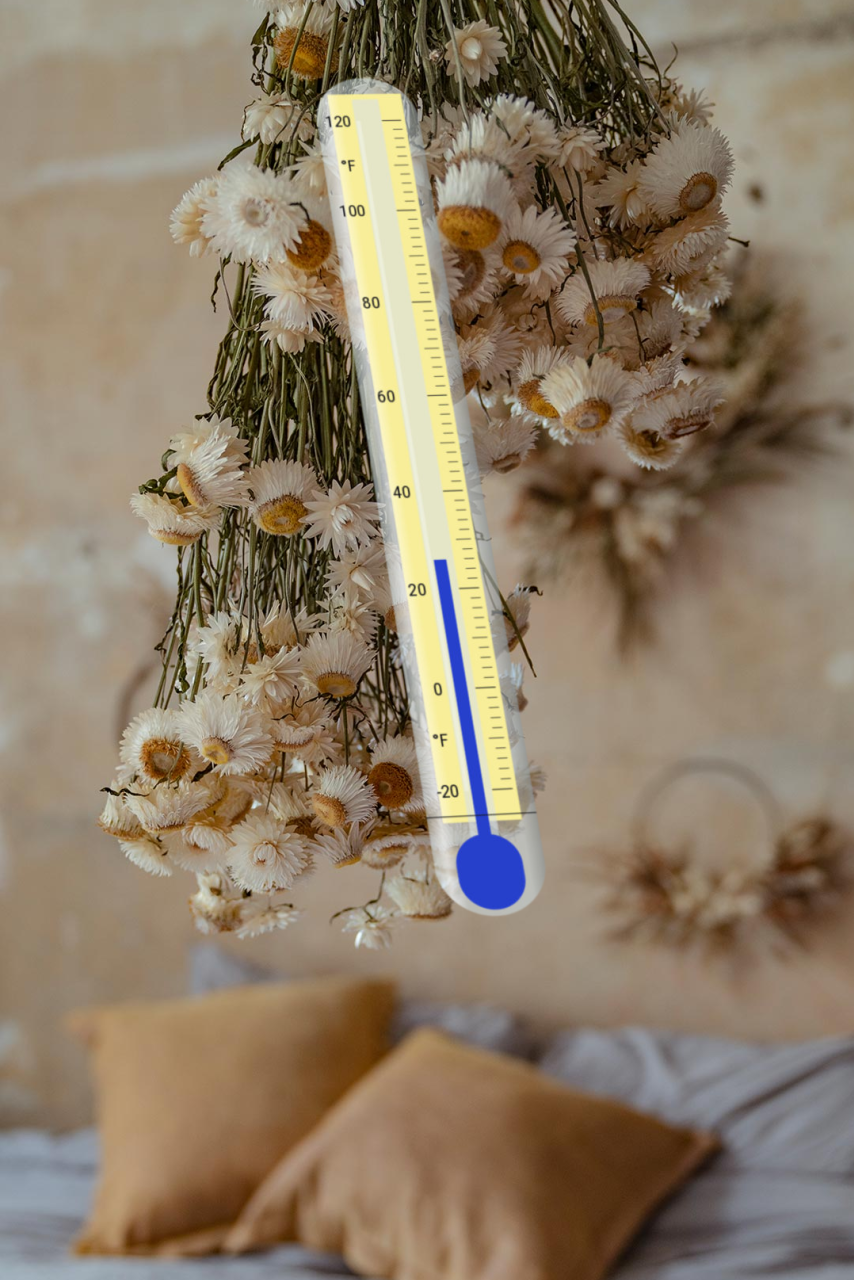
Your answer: 26 °F
